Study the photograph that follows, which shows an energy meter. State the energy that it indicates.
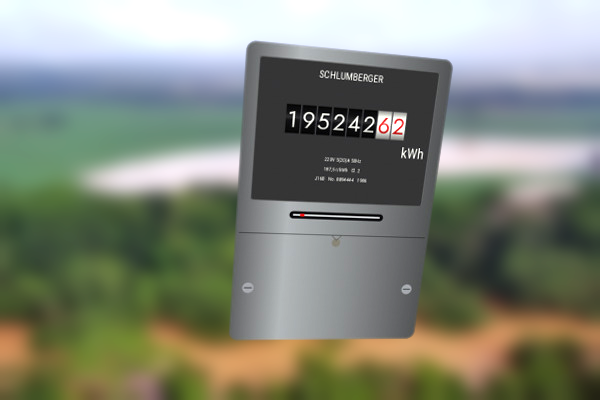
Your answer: 195242.62 kWh
